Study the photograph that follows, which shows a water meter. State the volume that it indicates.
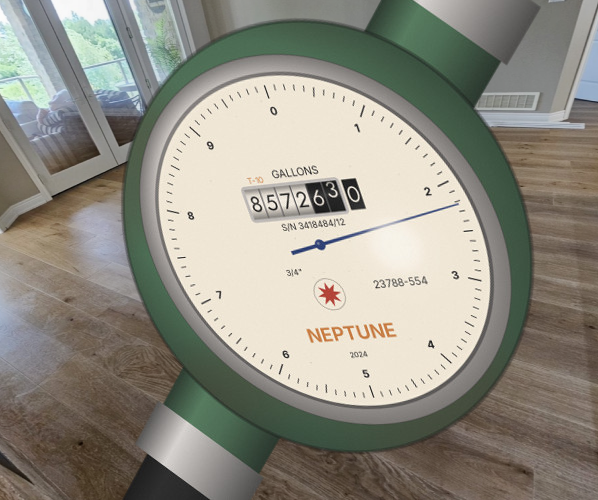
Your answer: 8572632.2 gal
